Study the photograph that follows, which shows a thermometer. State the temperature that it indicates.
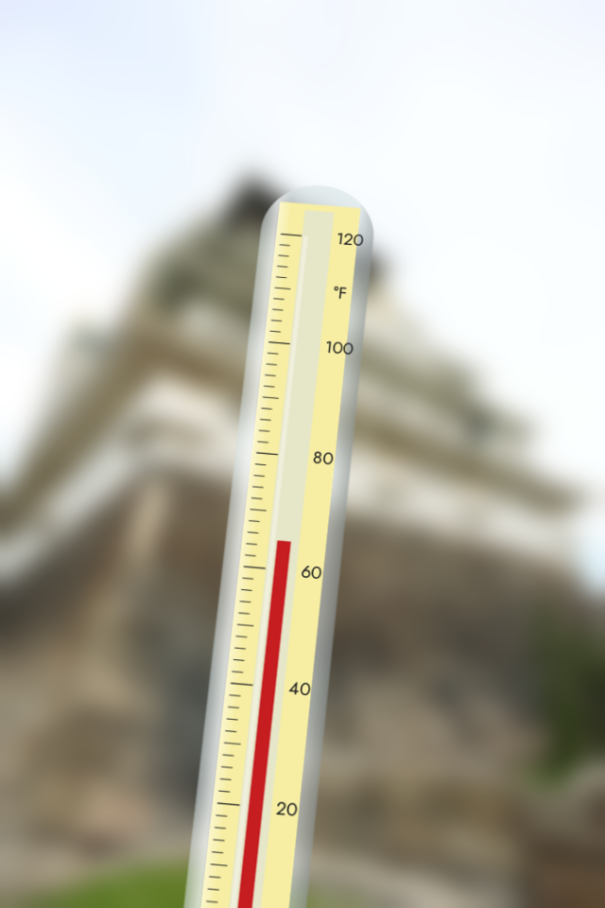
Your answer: 65 °F
